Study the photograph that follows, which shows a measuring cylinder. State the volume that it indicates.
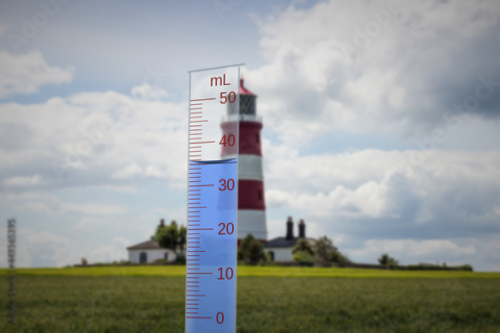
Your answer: 35 mL
